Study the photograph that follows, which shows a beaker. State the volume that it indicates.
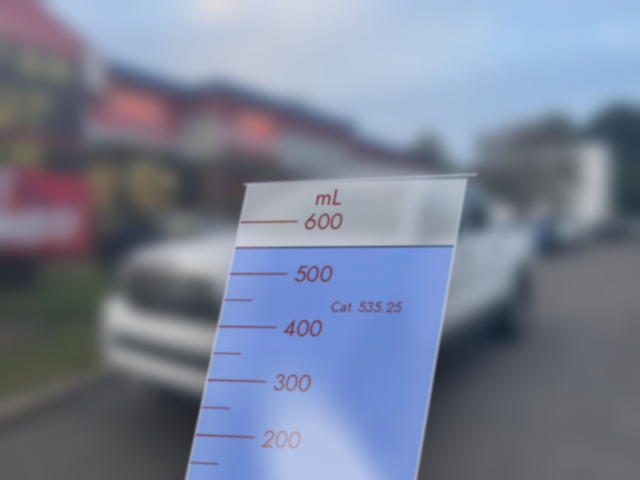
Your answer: 550 mL
